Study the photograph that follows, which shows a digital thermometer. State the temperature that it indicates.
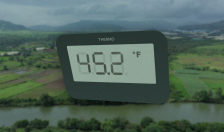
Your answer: 45.2 °F
